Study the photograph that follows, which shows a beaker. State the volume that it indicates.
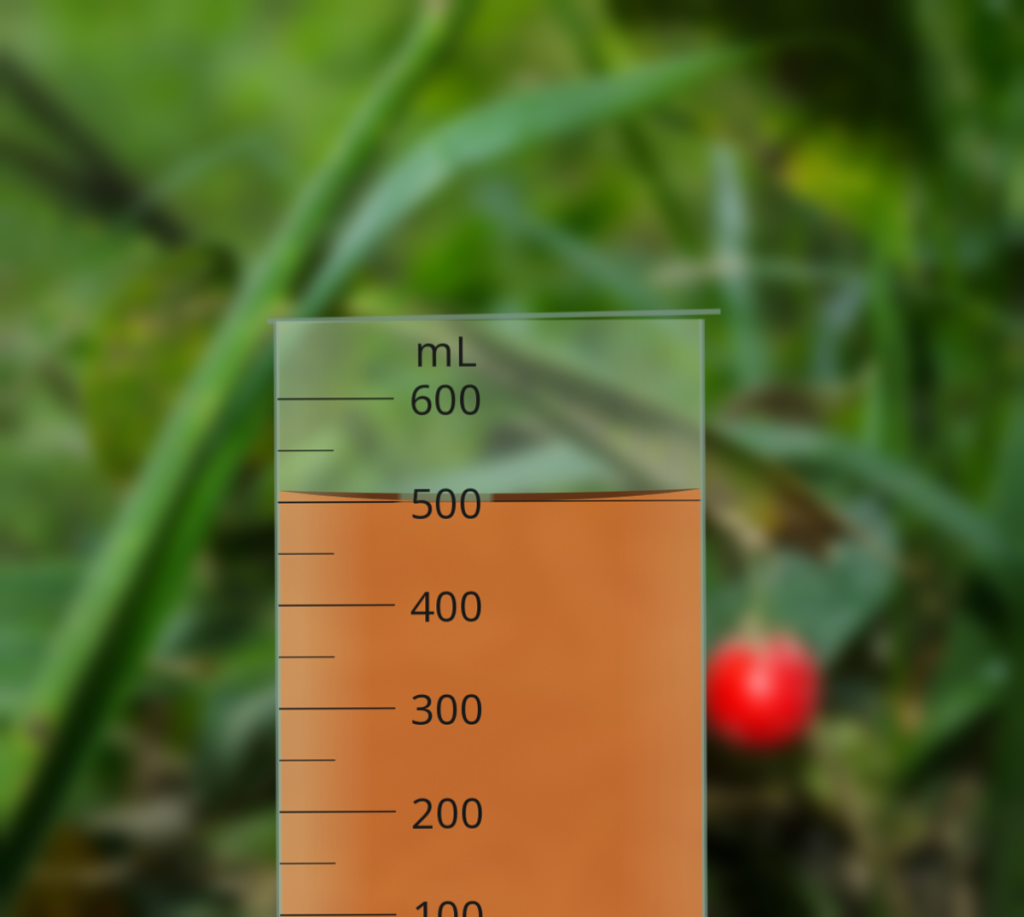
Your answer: 500 mL
